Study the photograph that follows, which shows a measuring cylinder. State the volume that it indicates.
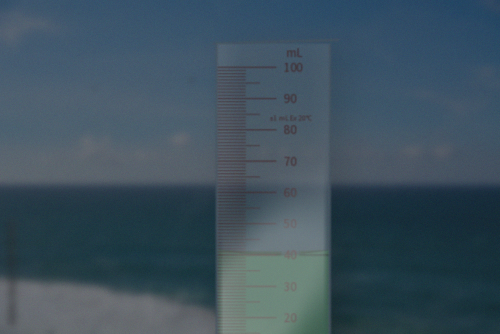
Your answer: 40 mL
